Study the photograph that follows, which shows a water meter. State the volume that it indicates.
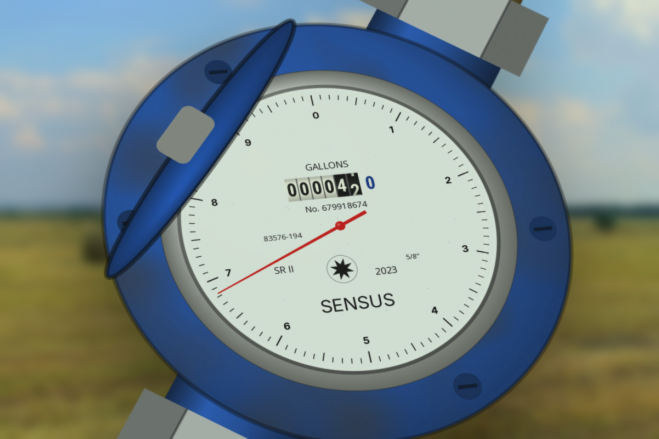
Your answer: 416.8 gal
